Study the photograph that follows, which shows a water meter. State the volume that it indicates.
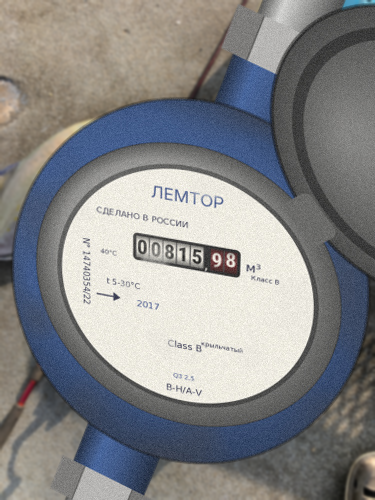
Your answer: 815.98 m³
